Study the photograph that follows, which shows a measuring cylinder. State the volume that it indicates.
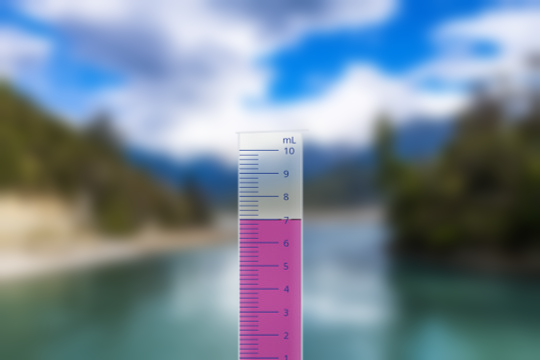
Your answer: 7 mL
